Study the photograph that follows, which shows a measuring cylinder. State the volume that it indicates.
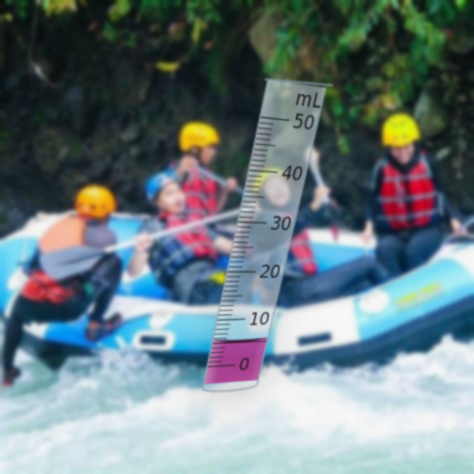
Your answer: 5 mL
